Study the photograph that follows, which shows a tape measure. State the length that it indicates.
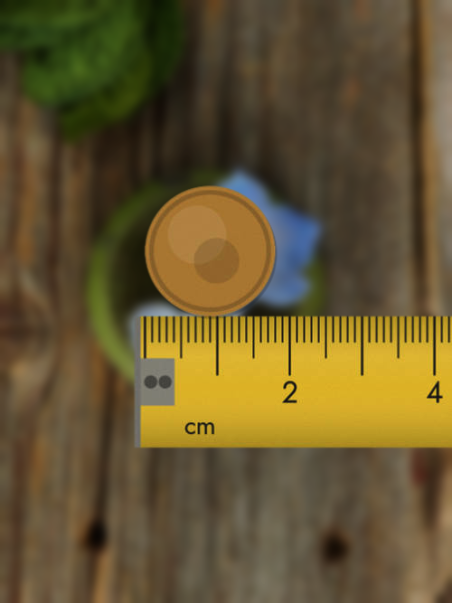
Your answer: 1.8 cm
